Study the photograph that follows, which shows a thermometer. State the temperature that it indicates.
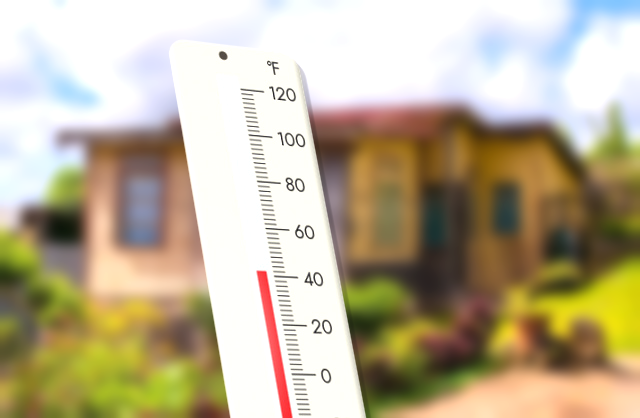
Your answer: 42 °F
